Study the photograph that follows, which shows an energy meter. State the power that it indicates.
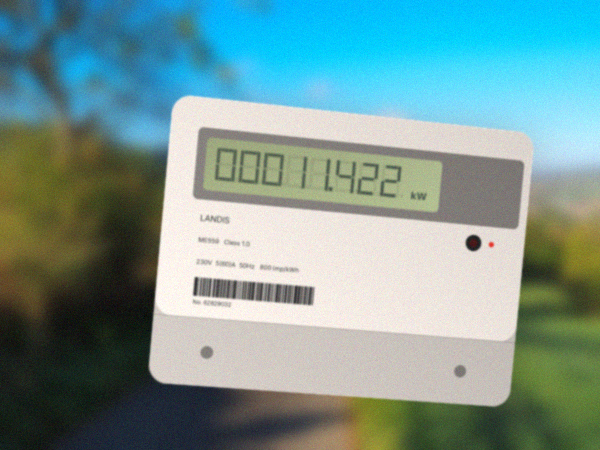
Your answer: 11.422 kW
